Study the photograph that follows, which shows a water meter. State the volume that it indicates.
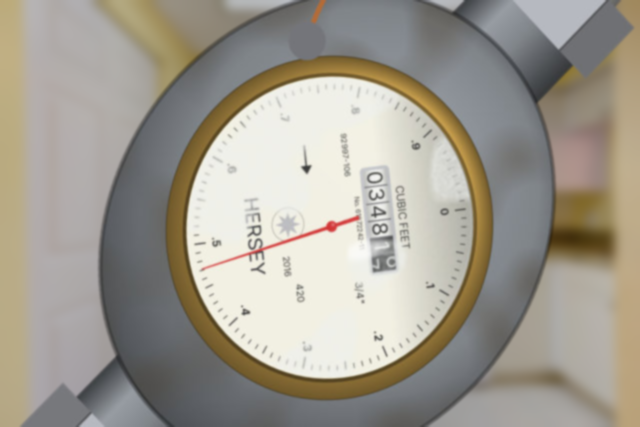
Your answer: 34816.47 ft³
